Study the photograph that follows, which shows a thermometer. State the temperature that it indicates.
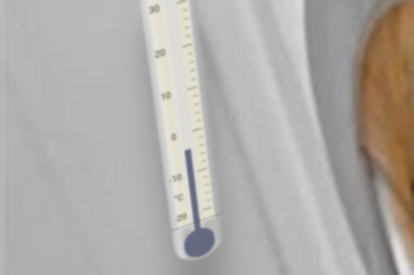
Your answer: -4 °C
